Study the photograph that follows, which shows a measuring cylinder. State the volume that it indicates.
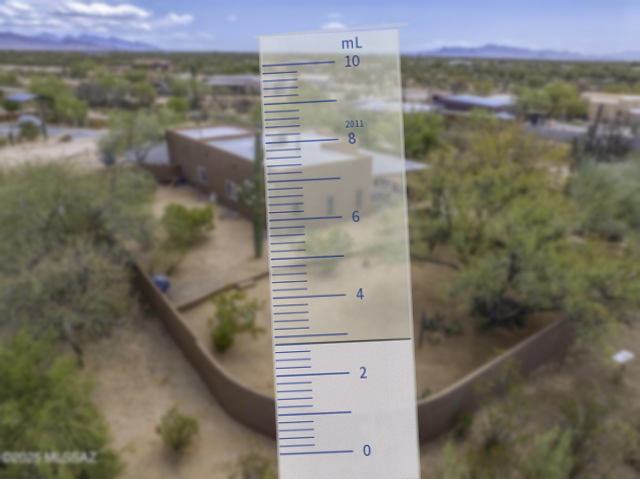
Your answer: 2.8 mL
